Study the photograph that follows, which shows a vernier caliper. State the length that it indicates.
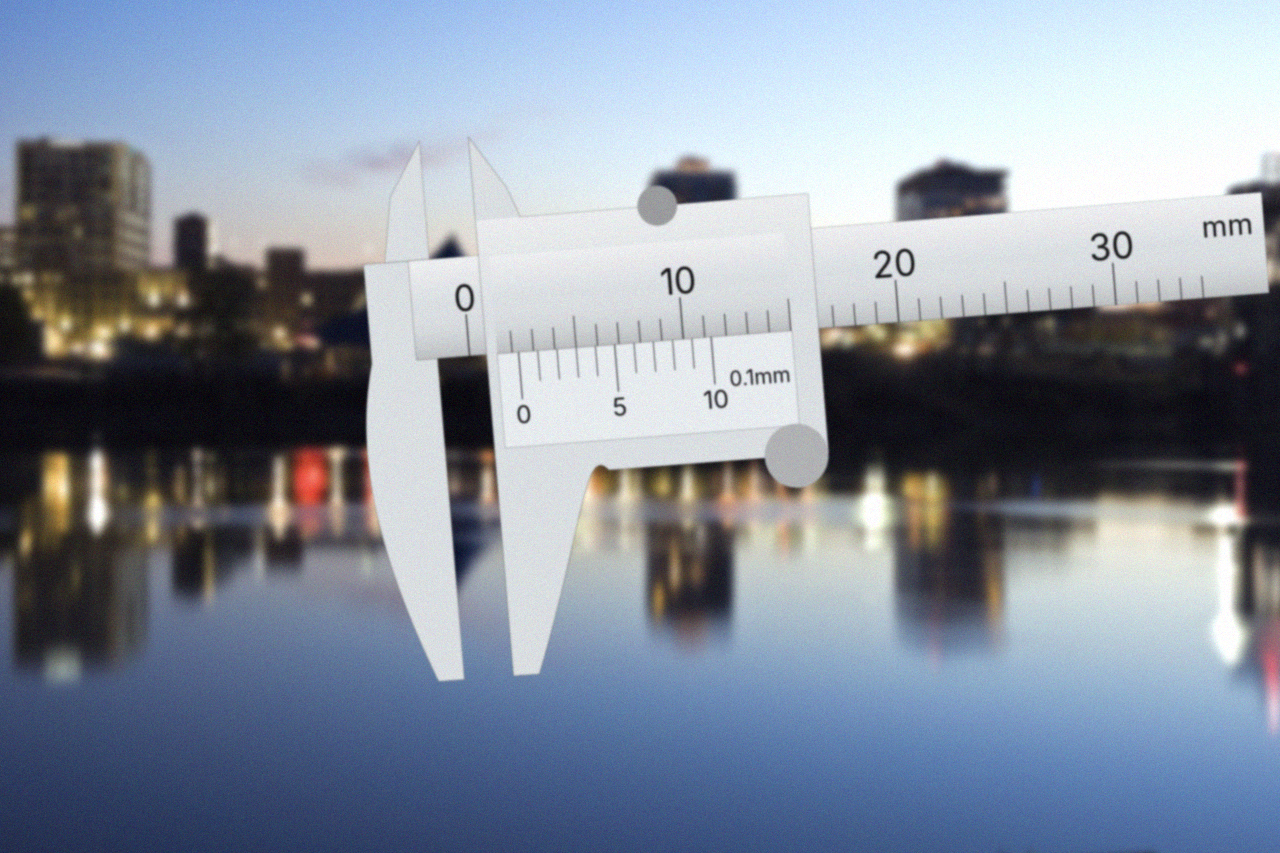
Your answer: 2.3 mm
